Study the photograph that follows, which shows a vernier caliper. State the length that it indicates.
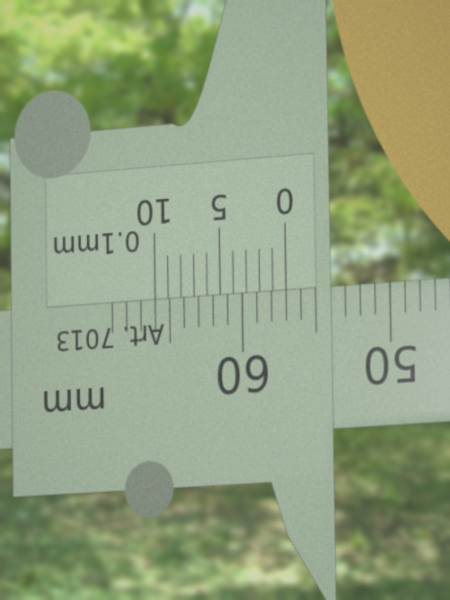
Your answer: 57.0 mm
